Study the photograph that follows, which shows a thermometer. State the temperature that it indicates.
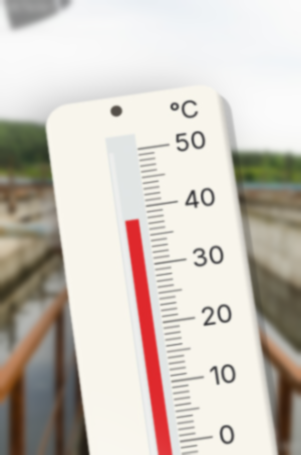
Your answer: 38 °C
